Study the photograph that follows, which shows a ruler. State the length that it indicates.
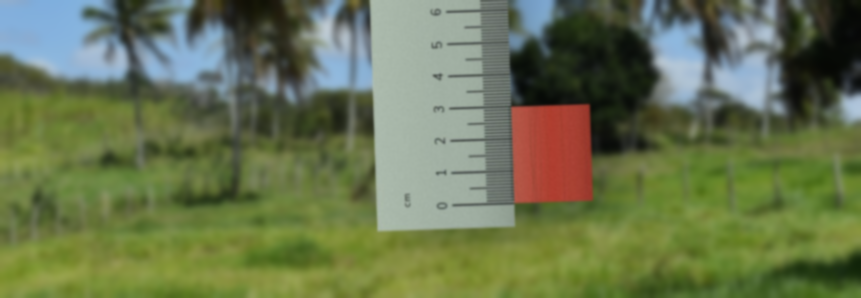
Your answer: 3 cm
